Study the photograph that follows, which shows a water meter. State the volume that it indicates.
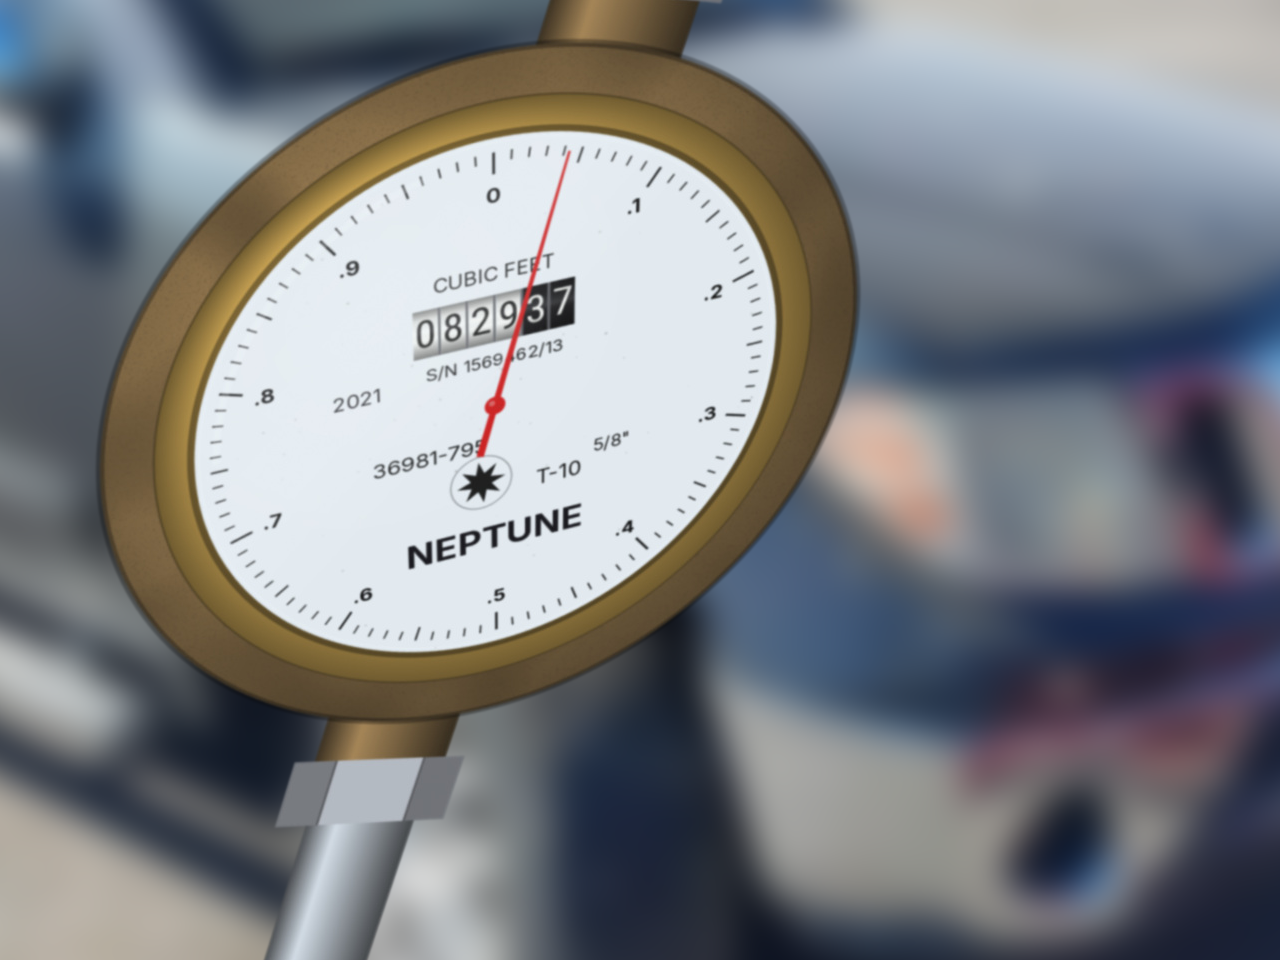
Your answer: 82937.04 ft³
